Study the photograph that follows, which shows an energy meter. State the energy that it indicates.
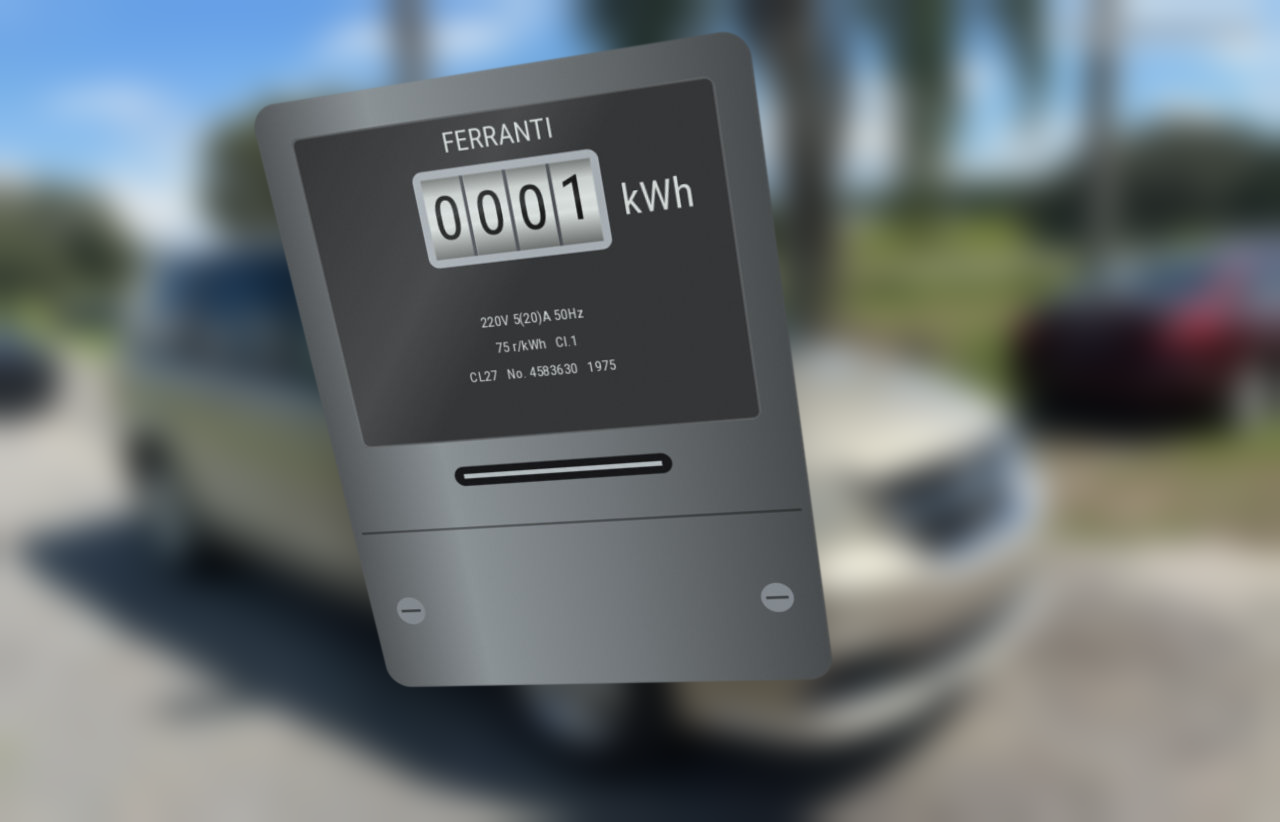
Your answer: 1 kWh
